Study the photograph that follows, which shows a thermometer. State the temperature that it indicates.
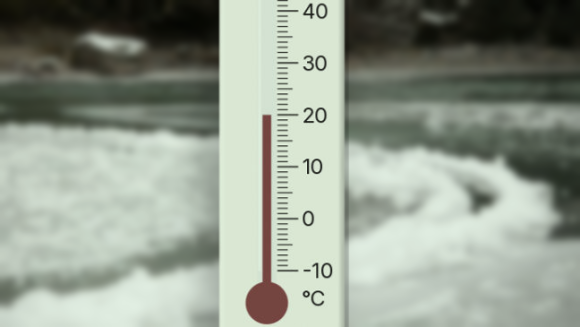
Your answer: 20 °C
